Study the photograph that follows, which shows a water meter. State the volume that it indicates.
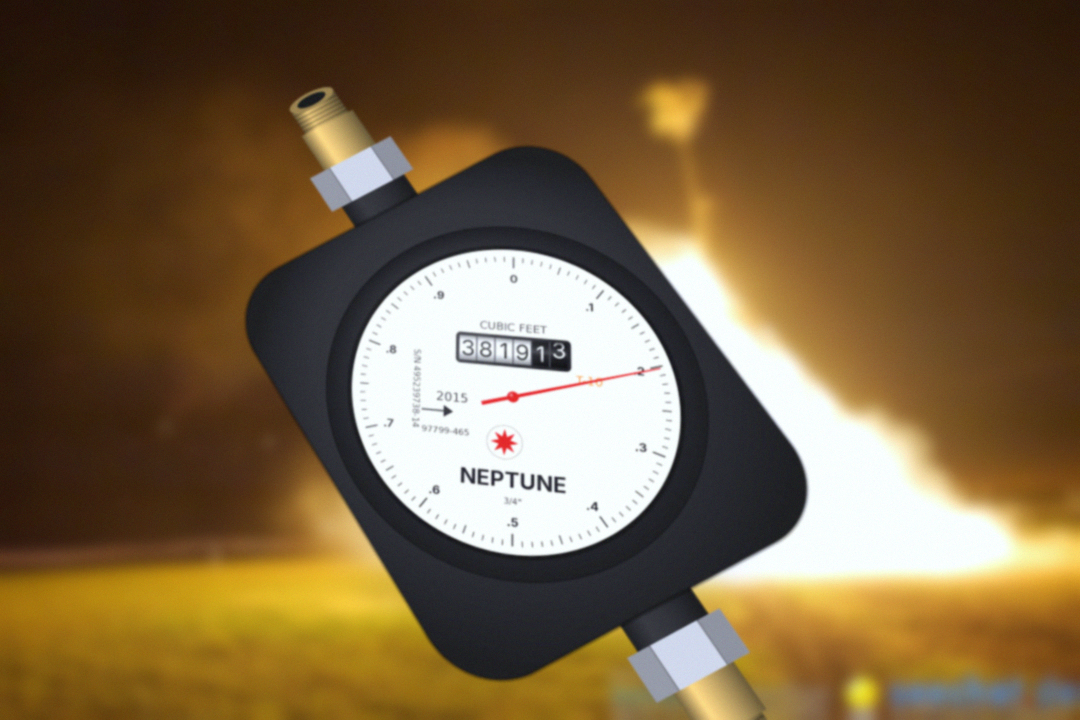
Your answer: 381913.20 ft³
